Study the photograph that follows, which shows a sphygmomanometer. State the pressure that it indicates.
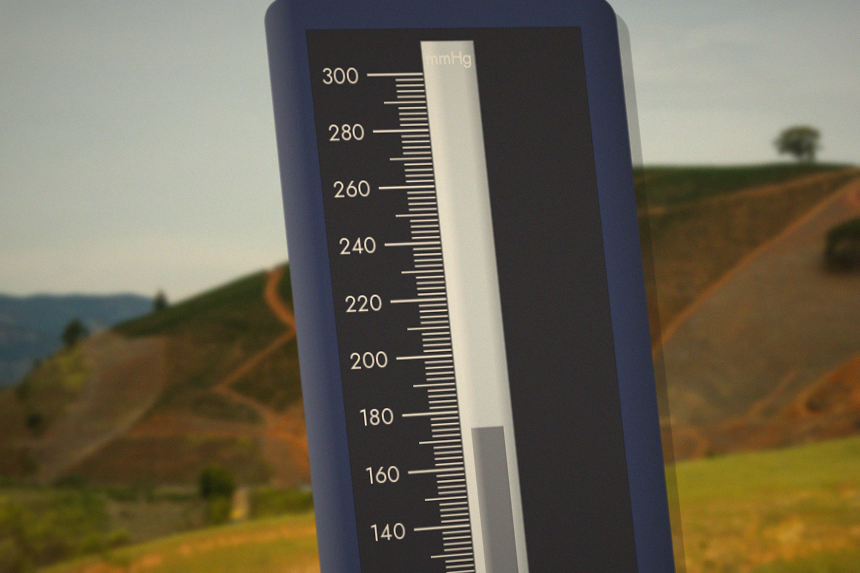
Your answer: 174 mmHg
